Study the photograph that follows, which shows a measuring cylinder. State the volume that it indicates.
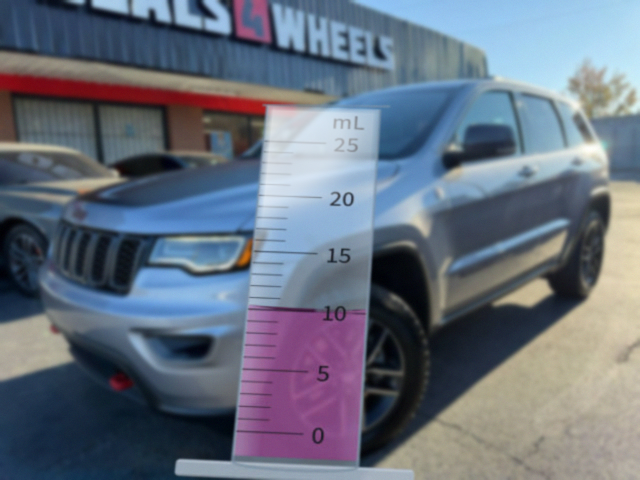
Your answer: 10 mL
